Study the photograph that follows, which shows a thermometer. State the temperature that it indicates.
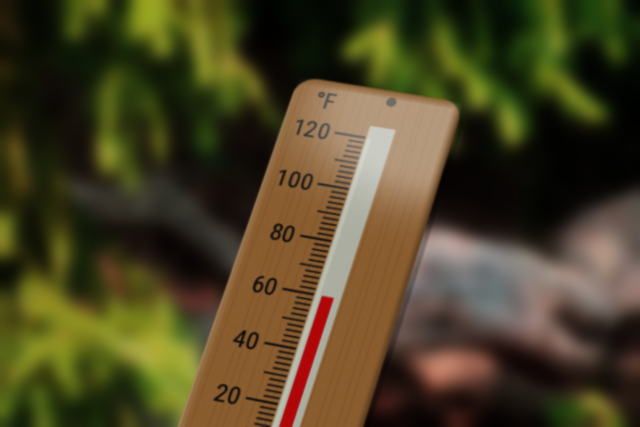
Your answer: 60 °F
